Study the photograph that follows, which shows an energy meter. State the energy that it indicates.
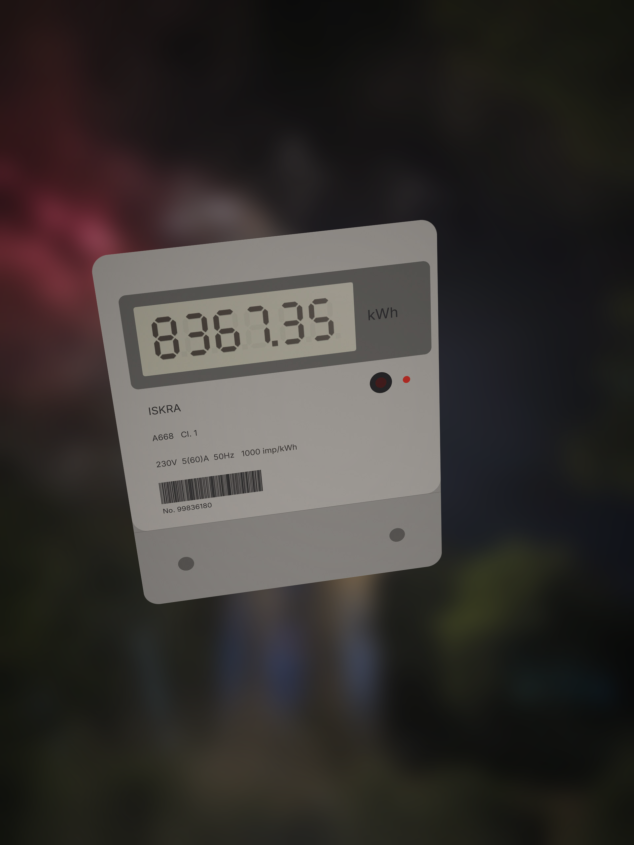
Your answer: 8367.35 kWh
